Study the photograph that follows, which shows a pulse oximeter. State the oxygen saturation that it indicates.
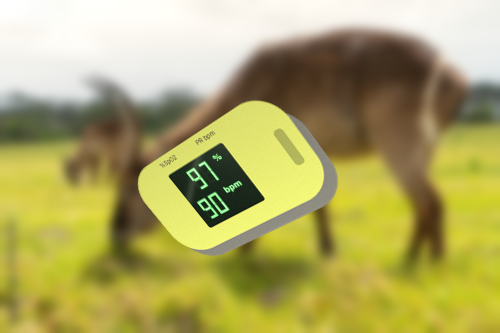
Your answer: 97 %
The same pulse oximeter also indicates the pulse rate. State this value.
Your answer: 90 bpm
